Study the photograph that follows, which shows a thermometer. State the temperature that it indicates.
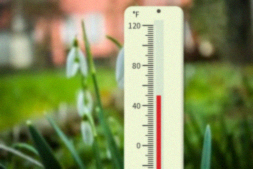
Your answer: 50 °F
